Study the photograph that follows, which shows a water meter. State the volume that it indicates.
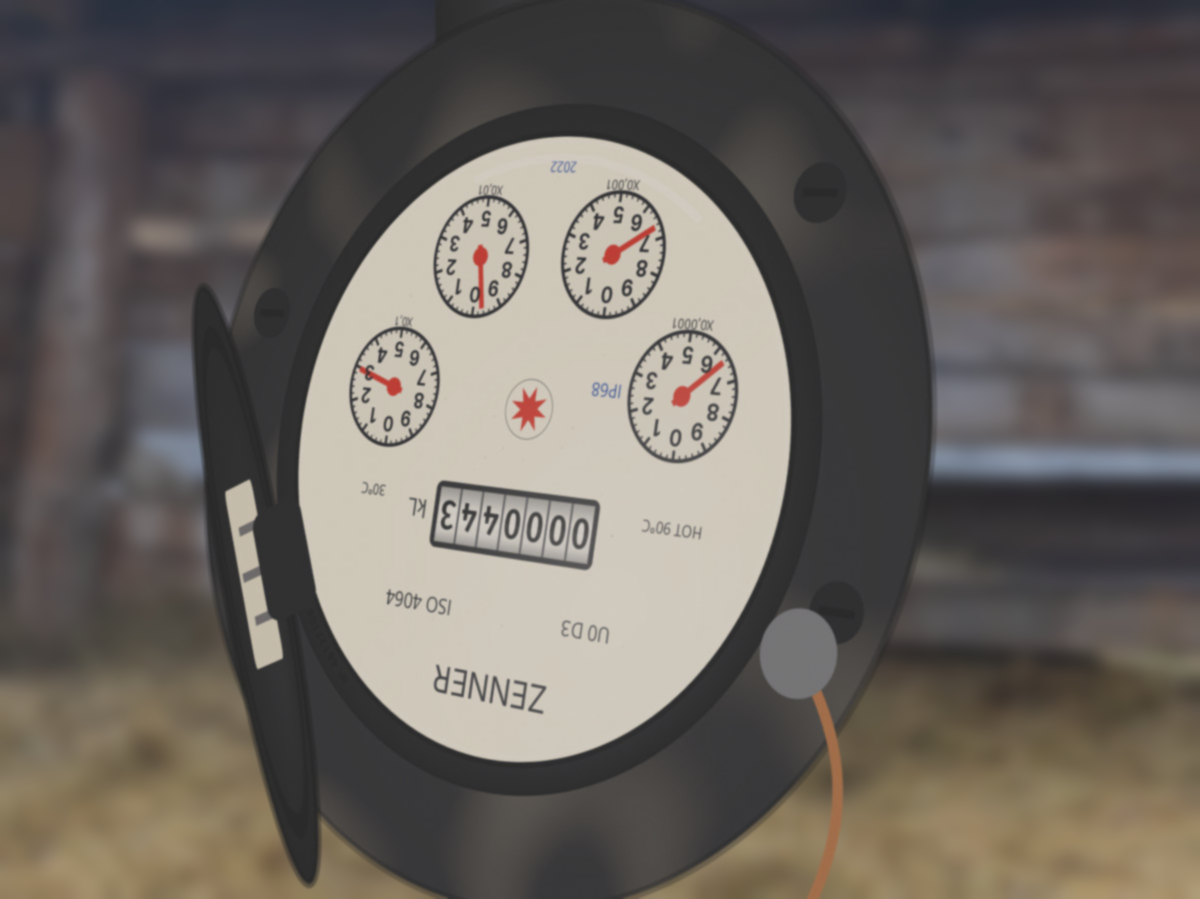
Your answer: 443.2966 kL
